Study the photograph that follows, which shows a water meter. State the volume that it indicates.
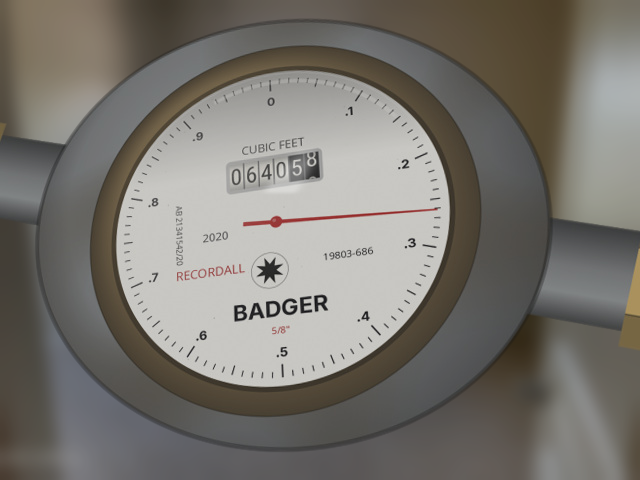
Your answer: 64058.26 ft³
